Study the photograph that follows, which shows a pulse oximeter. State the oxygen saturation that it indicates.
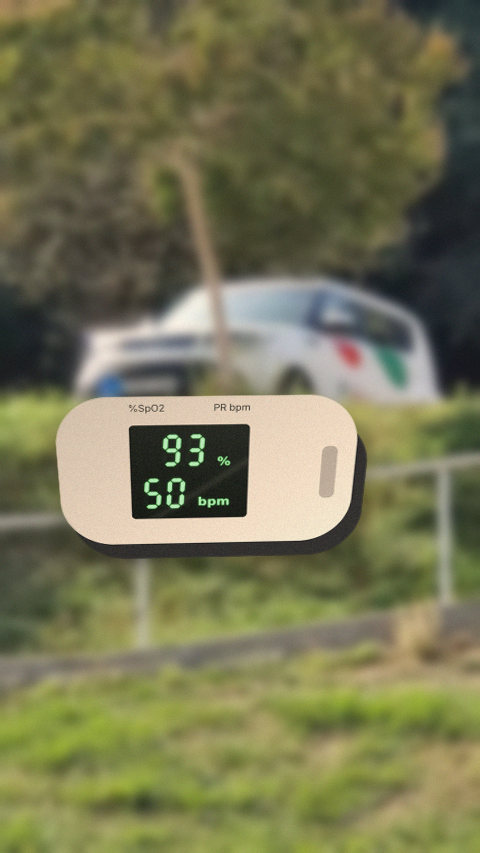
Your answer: 93 %
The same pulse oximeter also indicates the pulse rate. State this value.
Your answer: 50 bpm
